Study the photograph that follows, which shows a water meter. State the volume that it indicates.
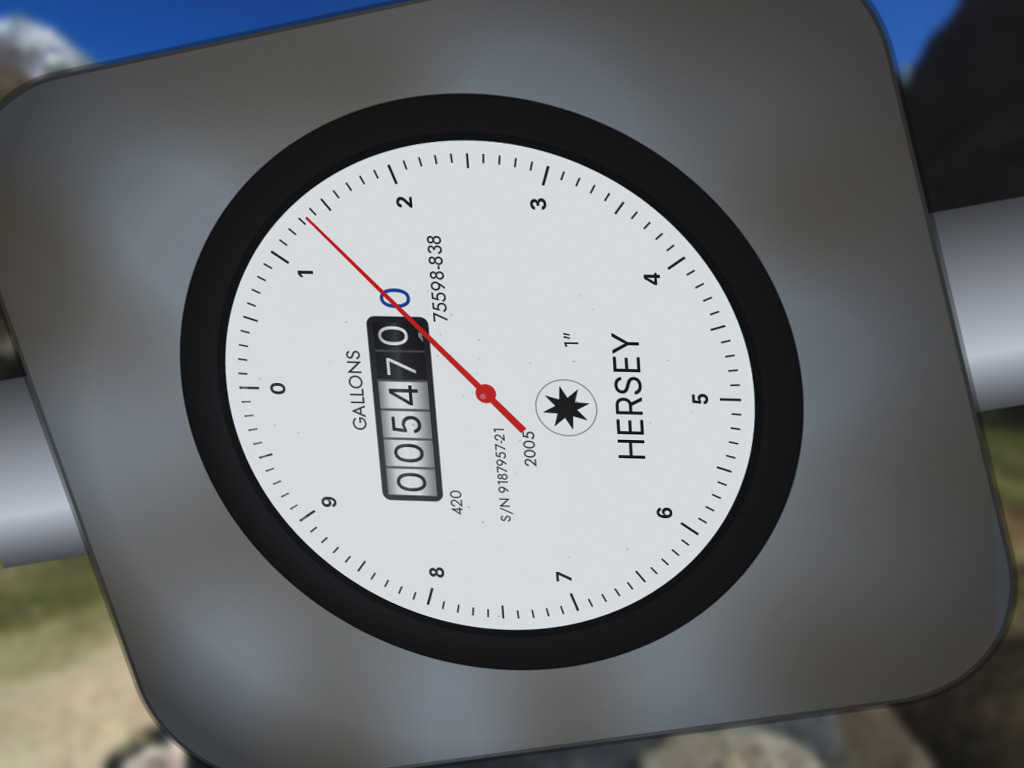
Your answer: 54701.3 gal
